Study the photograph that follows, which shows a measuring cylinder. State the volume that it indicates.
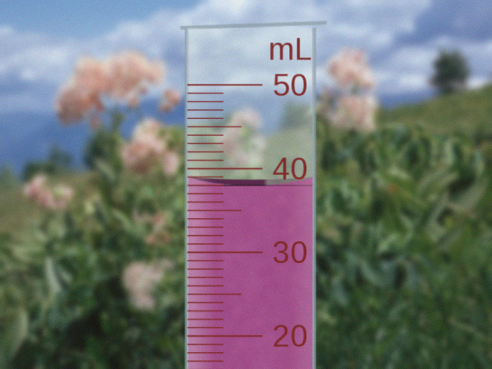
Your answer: 38 mL
